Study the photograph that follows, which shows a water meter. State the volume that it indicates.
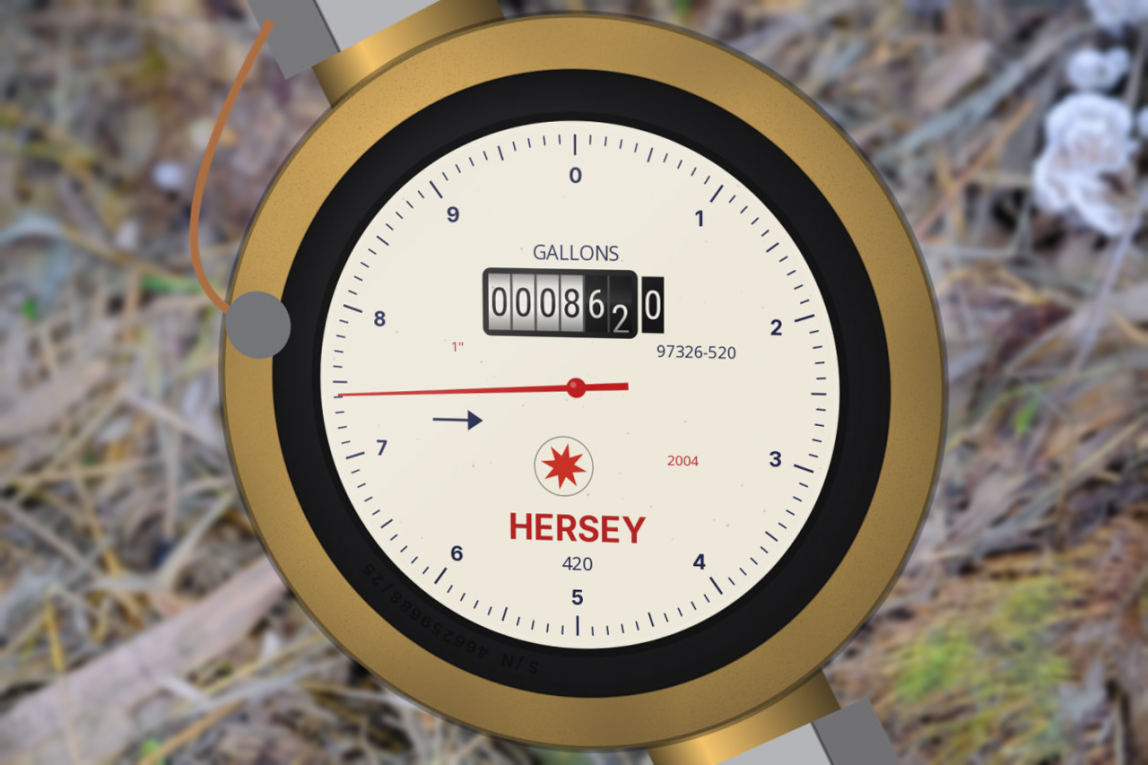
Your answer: 8617.4 gal
